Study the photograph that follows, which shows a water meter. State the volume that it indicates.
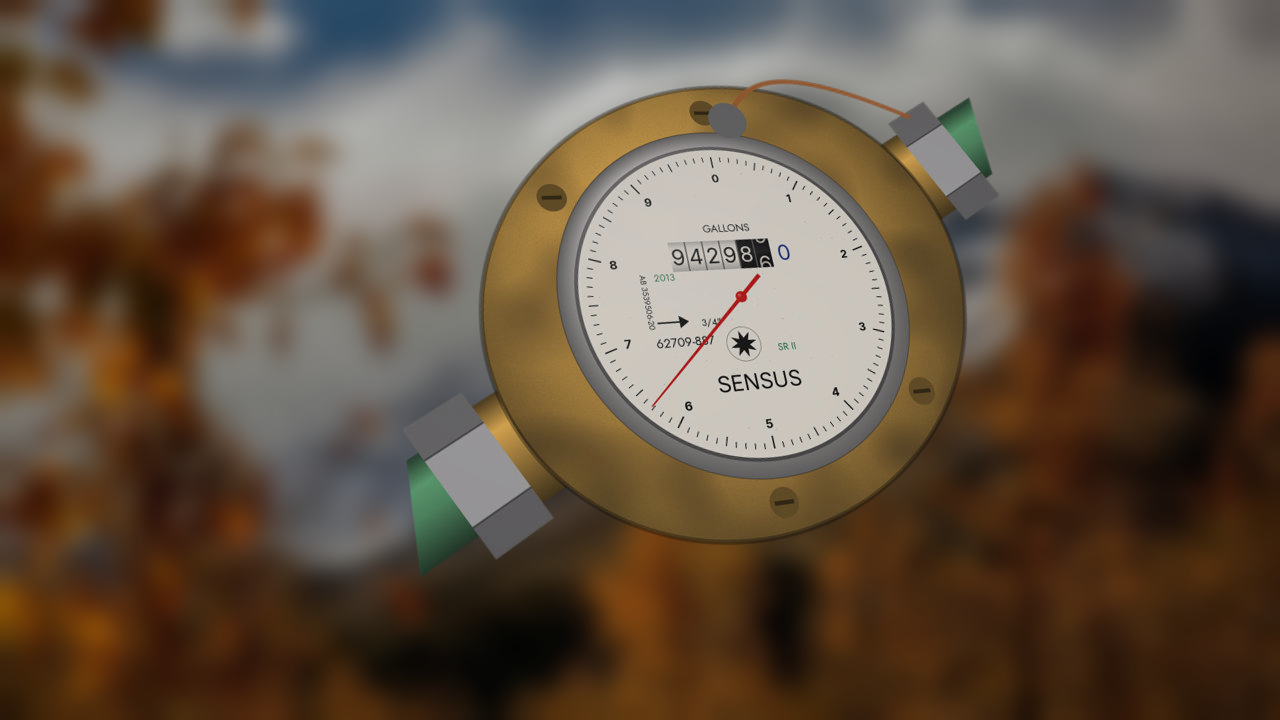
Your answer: 9429856.3 gal
